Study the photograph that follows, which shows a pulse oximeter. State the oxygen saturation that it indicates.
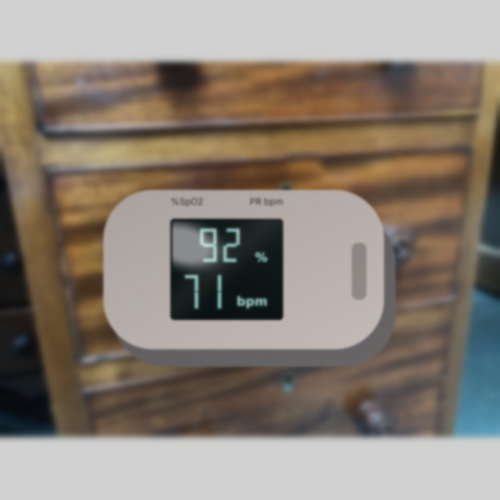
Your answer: 92 %
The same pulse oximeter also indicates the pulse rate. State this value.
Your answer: 71 bpm
